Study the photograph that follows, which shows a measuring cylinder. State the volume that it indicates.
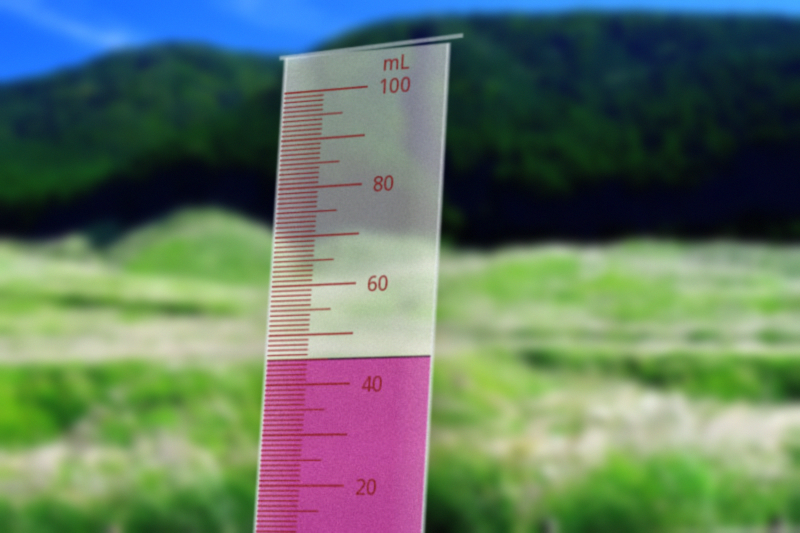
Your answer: 45 mL
